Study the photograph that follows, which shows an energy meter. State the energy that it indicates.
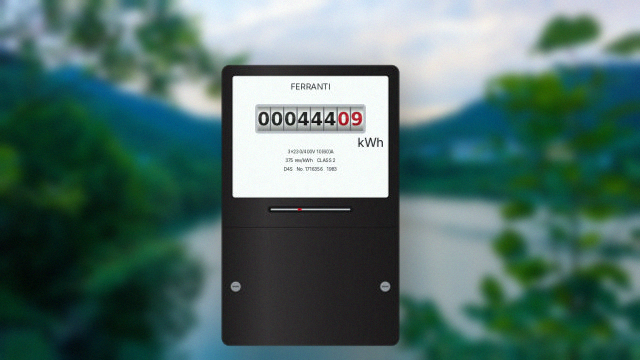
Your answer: 444.09 kWh
